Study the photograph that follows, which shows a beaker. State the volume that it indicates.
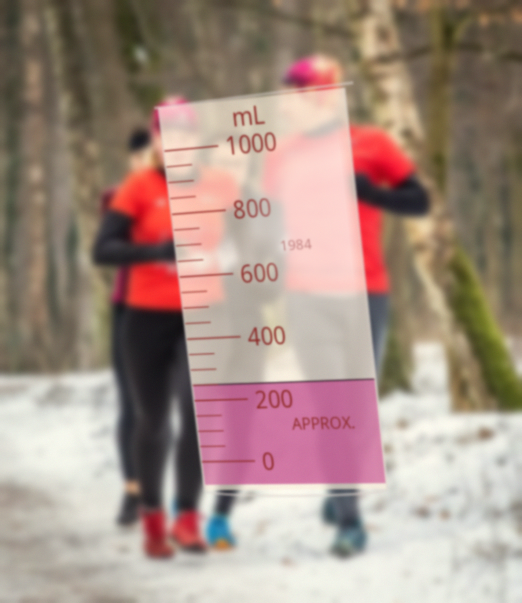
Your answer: 250 mL
